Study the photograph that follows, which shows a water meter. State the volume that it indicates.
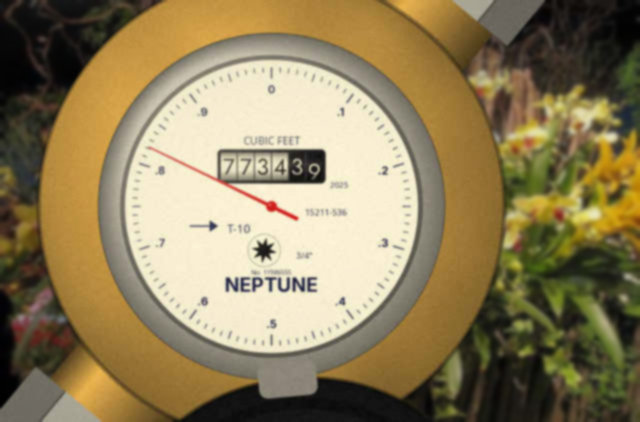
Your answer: 773438.82 ft³
